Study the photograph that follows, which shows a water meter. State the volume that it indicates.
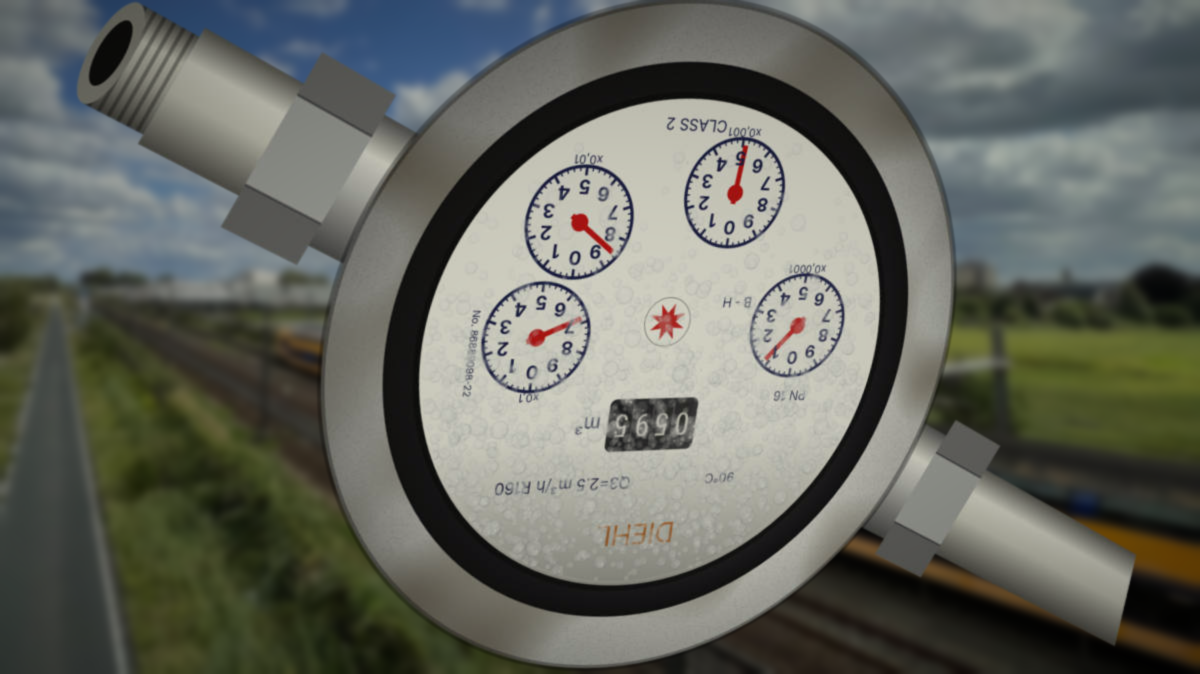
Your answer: 595.6851 m³
